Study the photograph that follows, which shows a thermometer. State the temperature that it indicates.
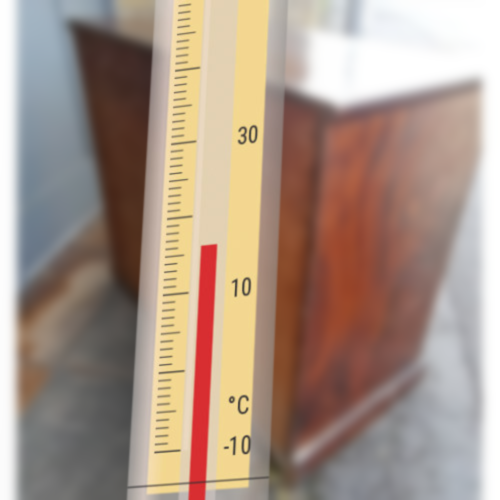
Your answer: 16 °C
